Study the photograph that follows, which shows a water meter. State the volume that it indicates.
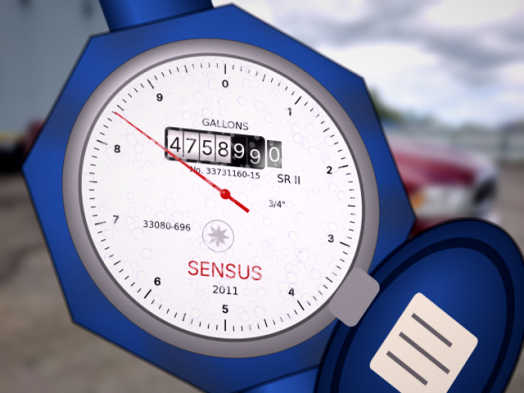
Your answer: 4758988.4 gal
